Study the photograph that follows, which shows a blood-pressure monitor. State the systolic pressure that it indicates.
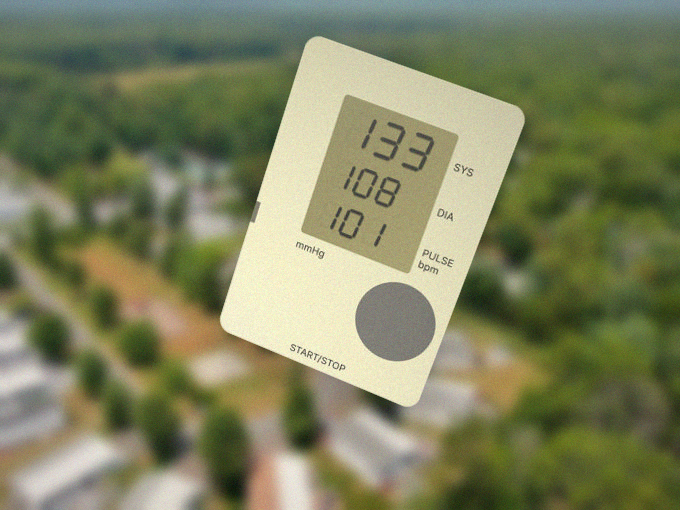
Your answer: 133 mmHg
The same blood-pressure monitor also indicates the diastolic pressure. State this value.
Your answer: 108 mmHg
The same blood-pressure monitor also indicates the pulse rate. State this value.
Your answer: 101 bpm
